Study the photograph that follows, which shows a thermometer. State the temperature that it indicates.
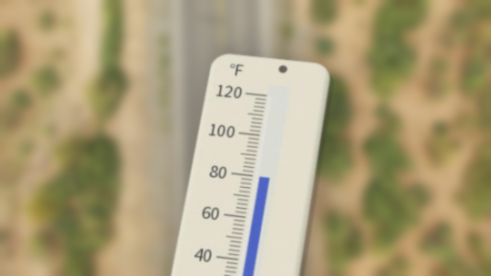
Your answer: 80 °F
